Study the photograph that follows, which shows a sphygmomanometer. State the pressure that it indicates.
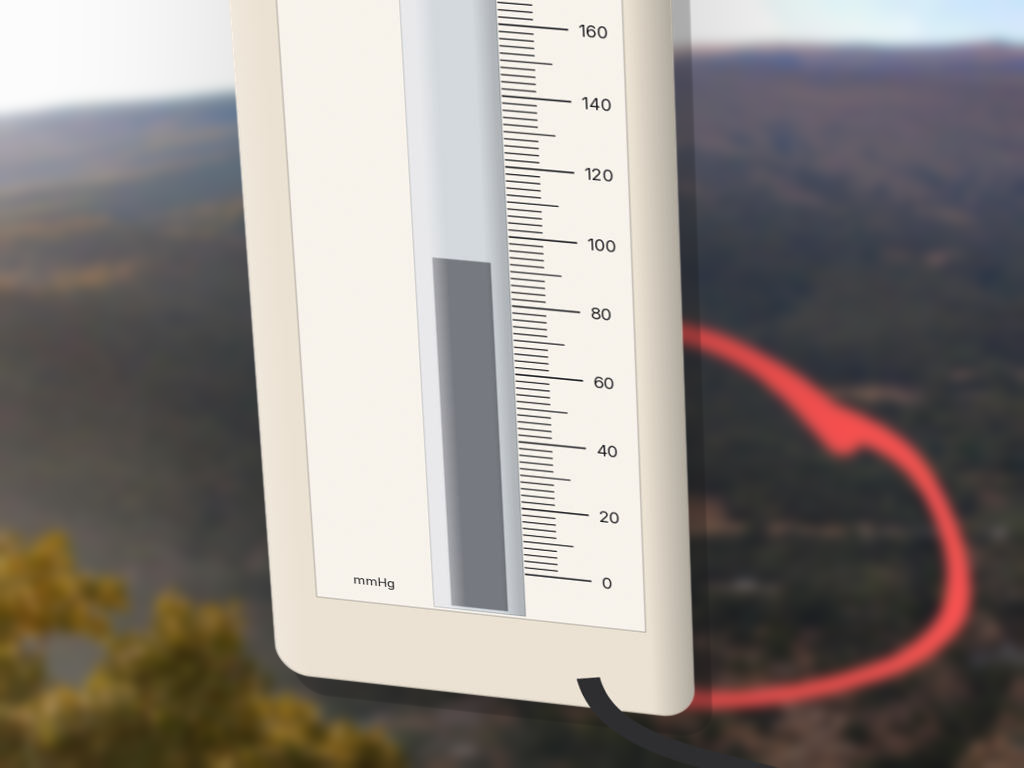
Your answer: 92 mmHg
